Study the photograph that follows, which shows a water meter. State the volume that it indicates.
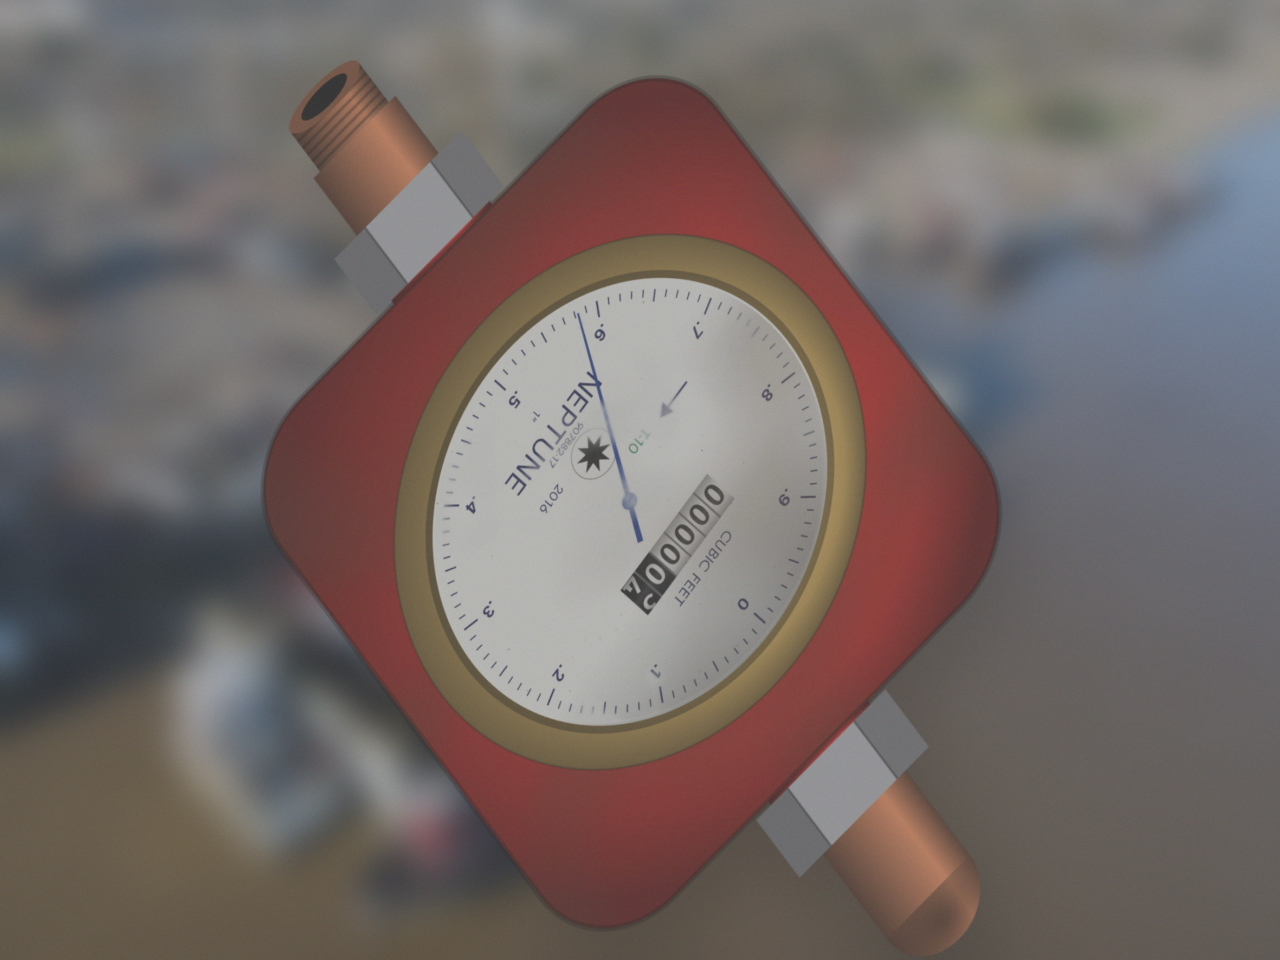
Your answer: 3.58 ft³
